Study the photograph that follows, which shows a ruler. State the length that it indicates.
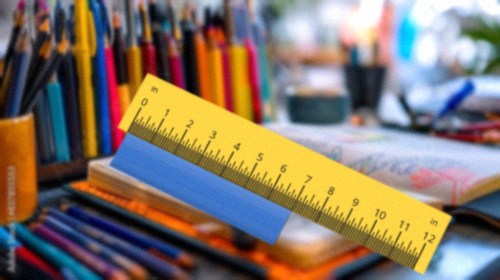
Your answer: 7 in
